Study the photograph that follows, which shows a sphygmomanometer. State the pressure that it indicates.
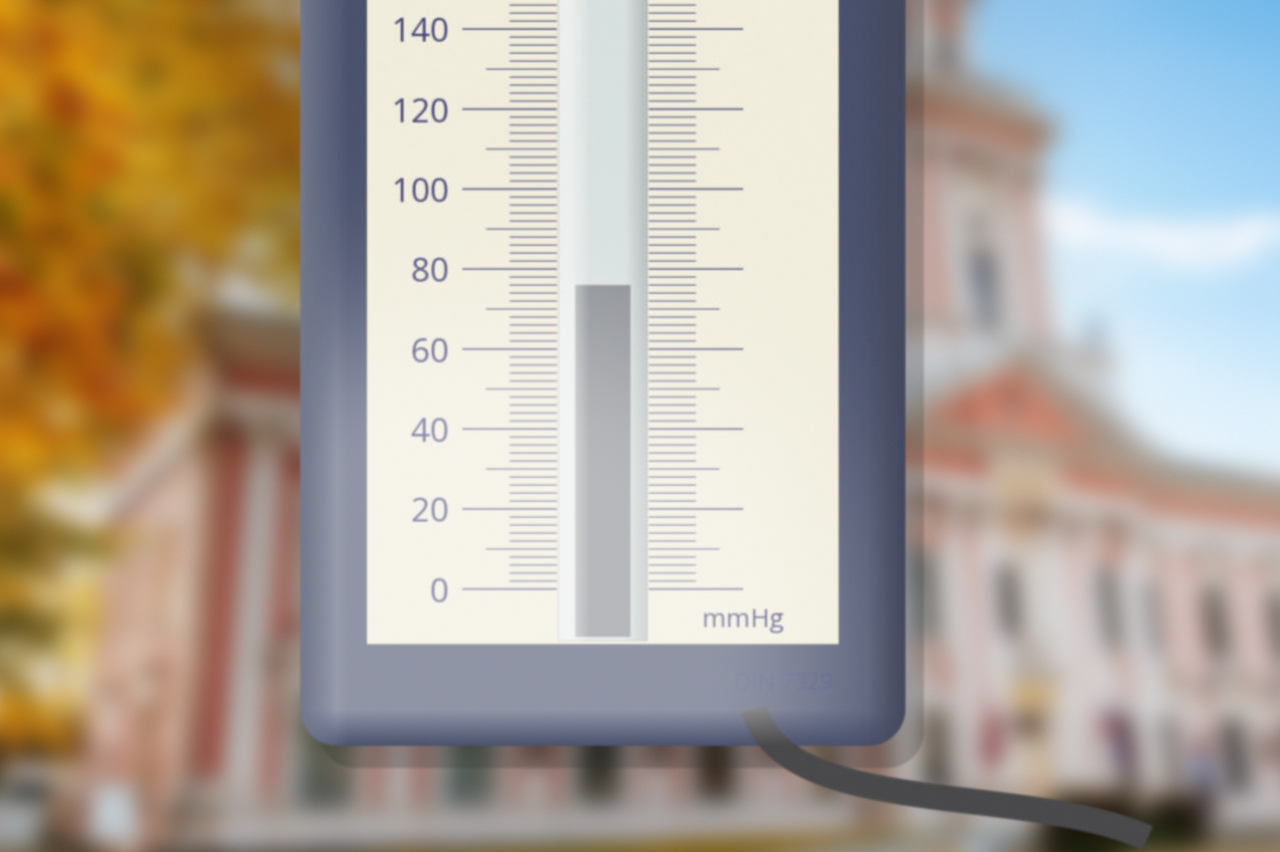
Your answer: 76 mmHg
